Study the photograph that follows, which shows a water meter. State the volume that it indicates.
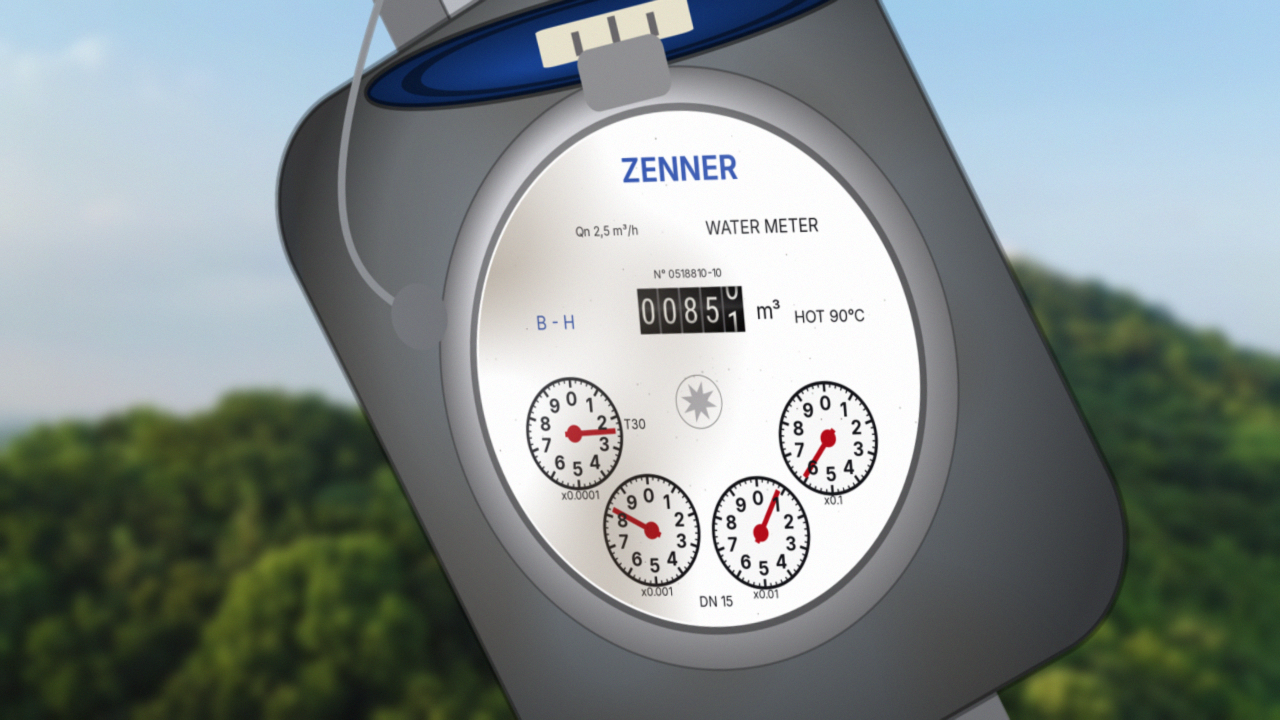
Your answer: 850.6082 m³
